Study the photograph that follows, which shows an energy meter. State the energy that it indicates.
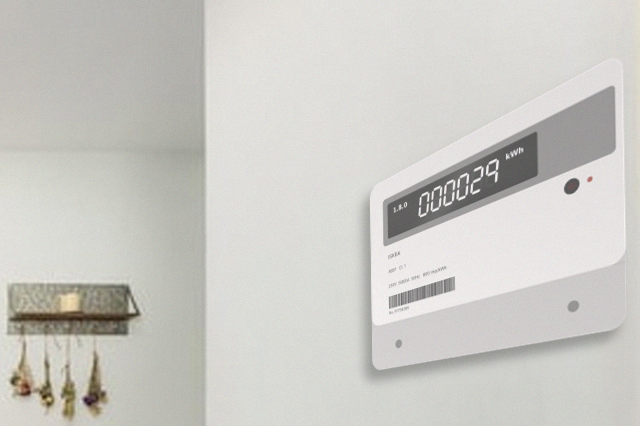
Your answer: 29 kWh
